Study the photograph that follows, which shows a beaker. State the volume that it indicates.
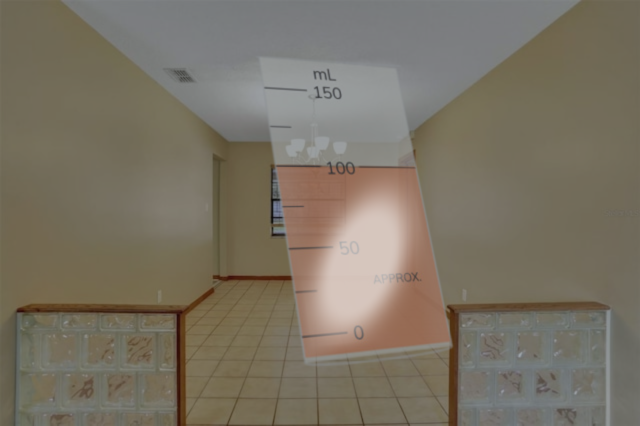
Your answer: 100 mL
